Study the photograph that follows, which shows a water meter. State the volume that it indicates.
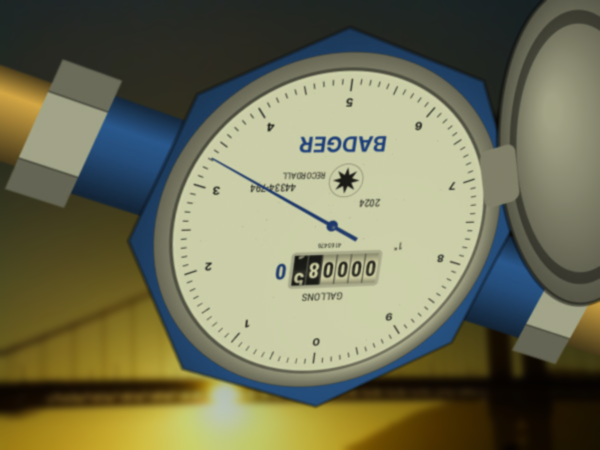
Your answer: 853.3 gal
